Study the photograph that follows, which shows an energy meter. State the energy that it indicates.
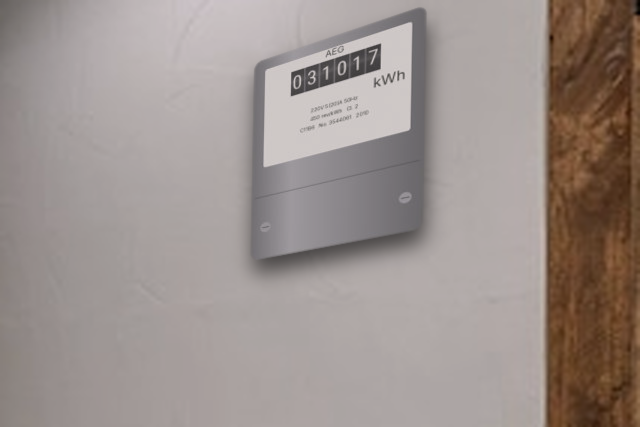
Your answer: 31017 kWh
